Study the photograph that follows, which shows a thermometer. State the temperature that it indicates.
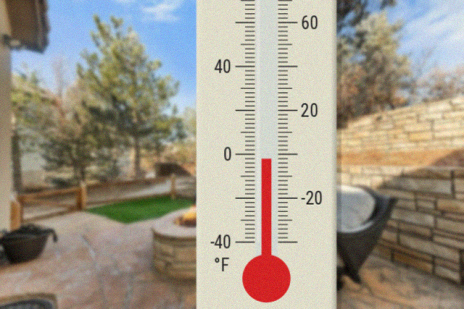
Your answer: -2 °F
